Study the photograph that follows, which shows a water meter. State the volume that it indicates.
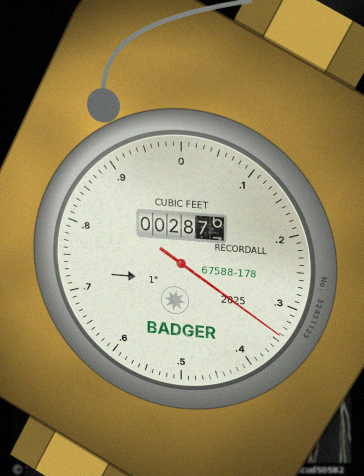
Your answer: 2876.34 ft³
